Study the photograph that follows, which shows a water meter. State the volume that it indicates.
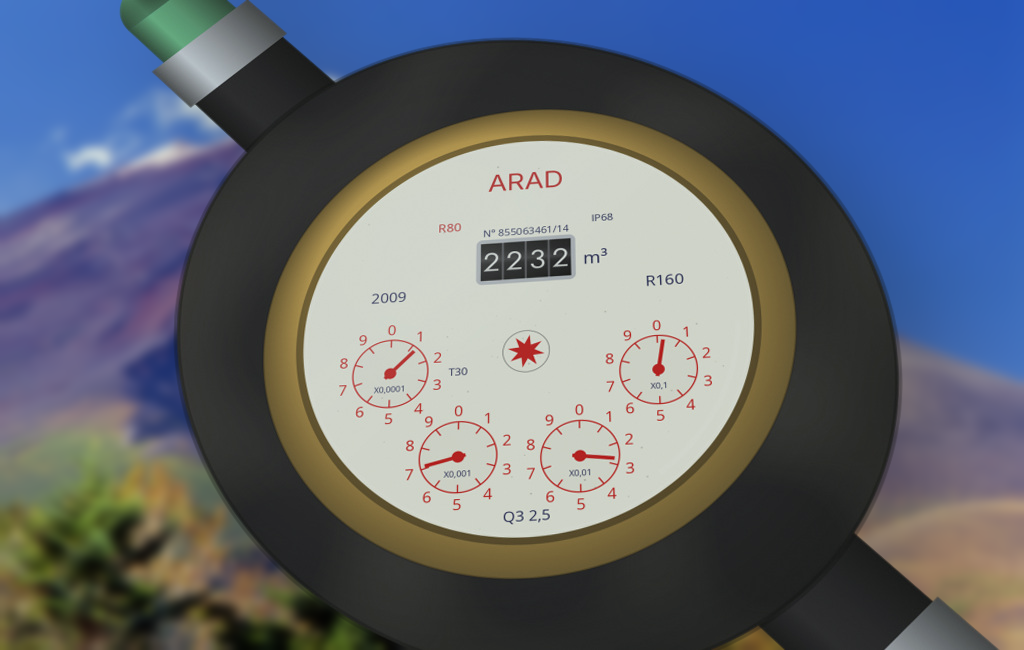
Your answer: 2232.0271 m³
